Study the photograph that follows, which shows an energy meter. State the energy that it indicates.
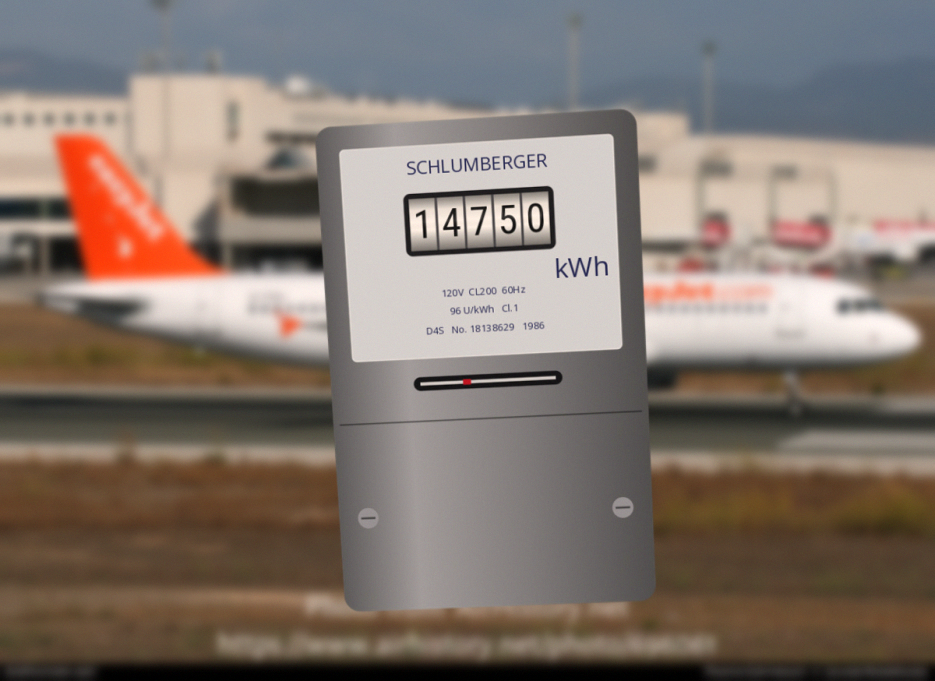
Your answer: 14750 kWh
